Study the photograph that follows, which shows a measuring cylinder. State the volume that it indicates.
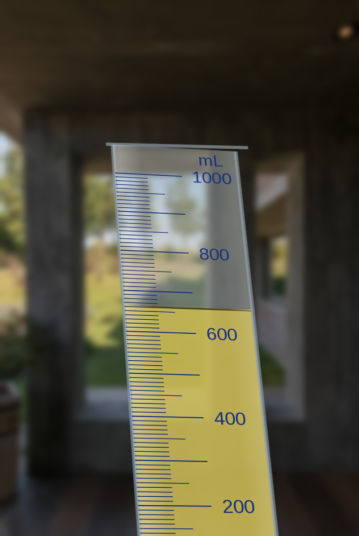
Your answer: 660 mL
